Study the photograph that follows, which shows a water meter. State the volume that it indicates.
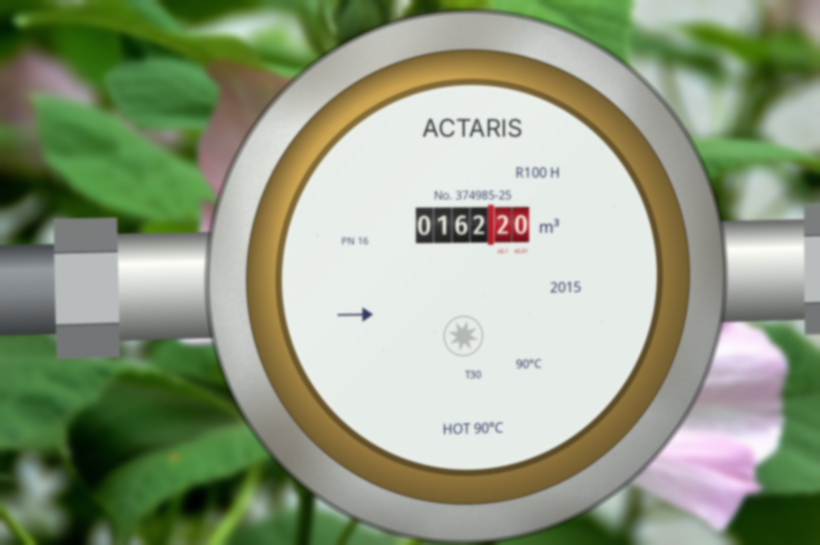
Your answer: 162.20 m³
